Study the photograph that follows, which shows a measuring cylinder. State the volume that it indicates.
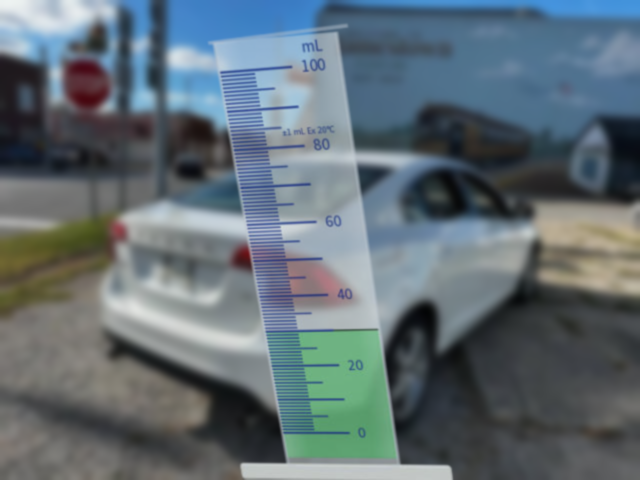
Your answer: 30 mL
